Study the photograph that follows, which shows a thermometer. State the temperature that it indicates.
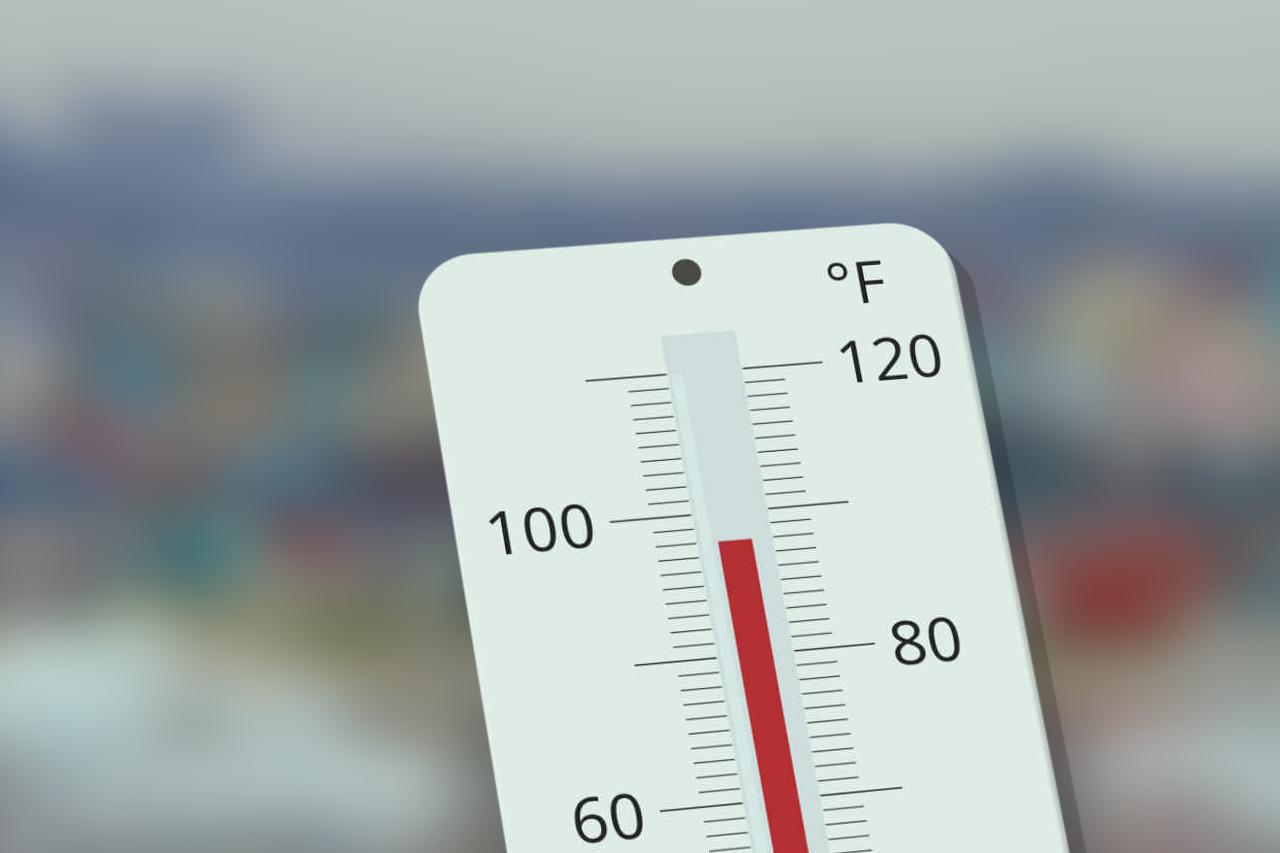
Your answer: 96 °F
